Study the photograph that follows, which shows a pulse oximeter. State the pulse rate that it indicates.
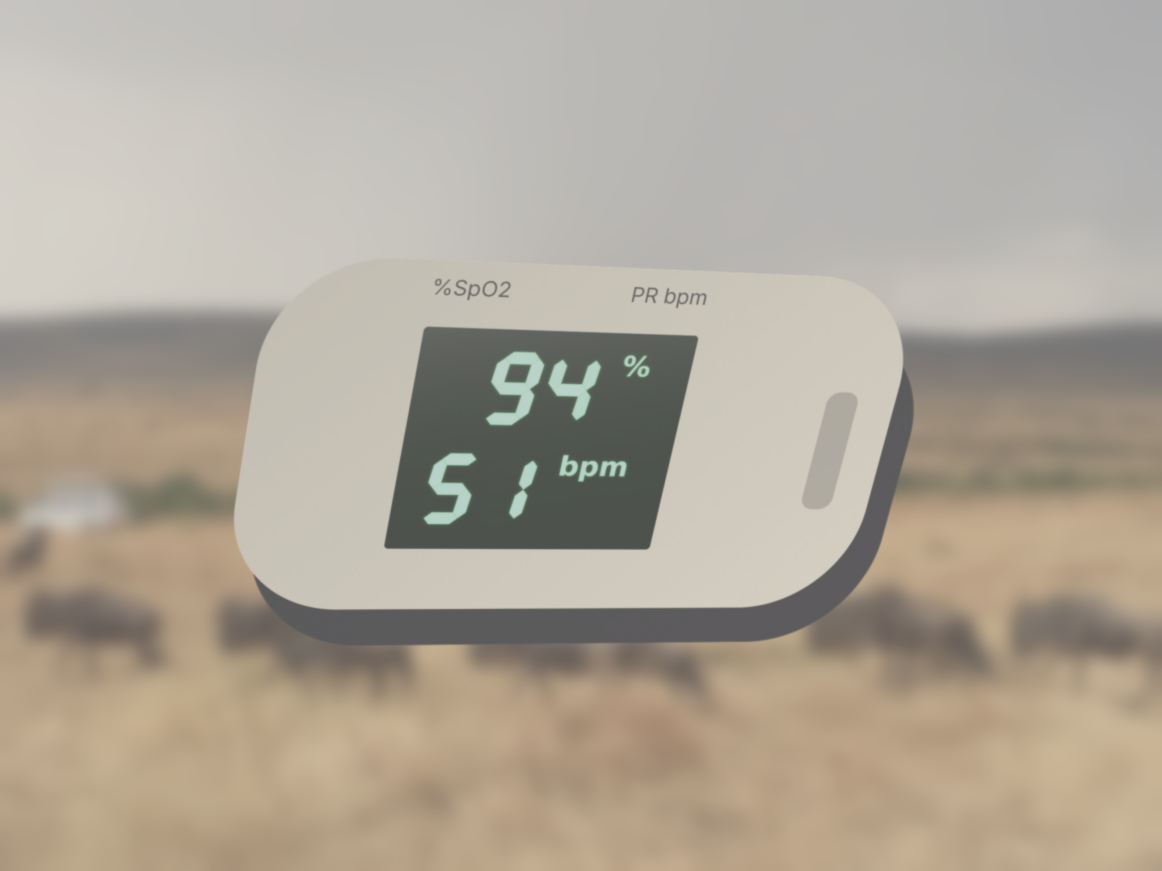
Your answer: 51 bpm
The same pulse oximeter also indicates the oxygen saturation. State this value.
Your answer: 94 %
